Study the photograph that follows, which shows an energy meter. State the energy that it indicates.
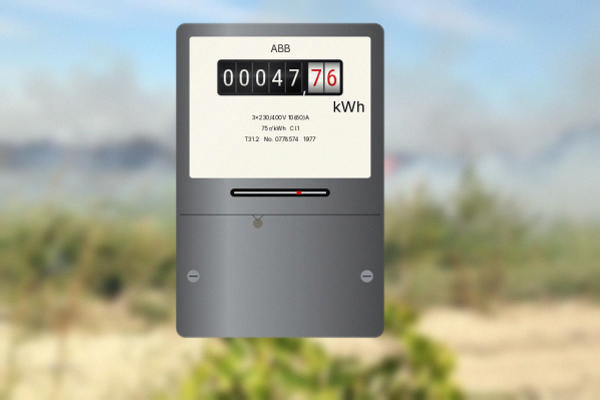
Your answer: 47.76 kWh
